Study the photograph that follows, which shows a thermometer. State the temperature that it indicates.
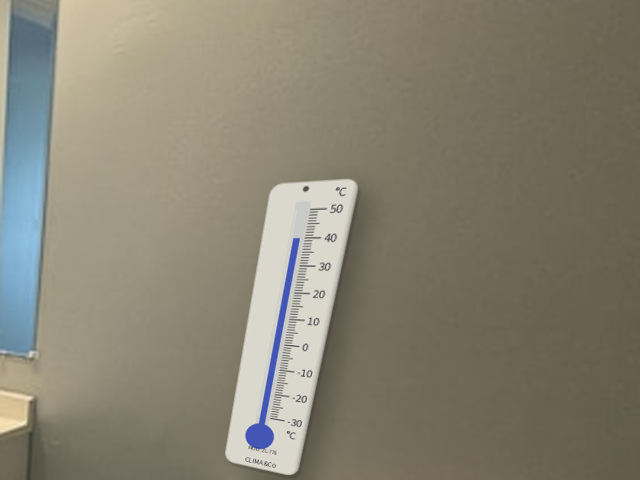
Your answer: 40 °C
